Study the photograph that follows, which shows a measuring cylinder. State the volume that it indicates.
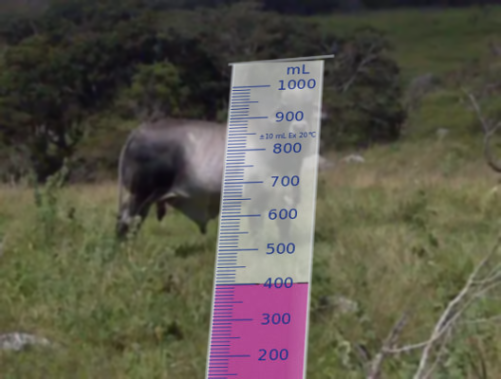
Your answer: 400 mL
